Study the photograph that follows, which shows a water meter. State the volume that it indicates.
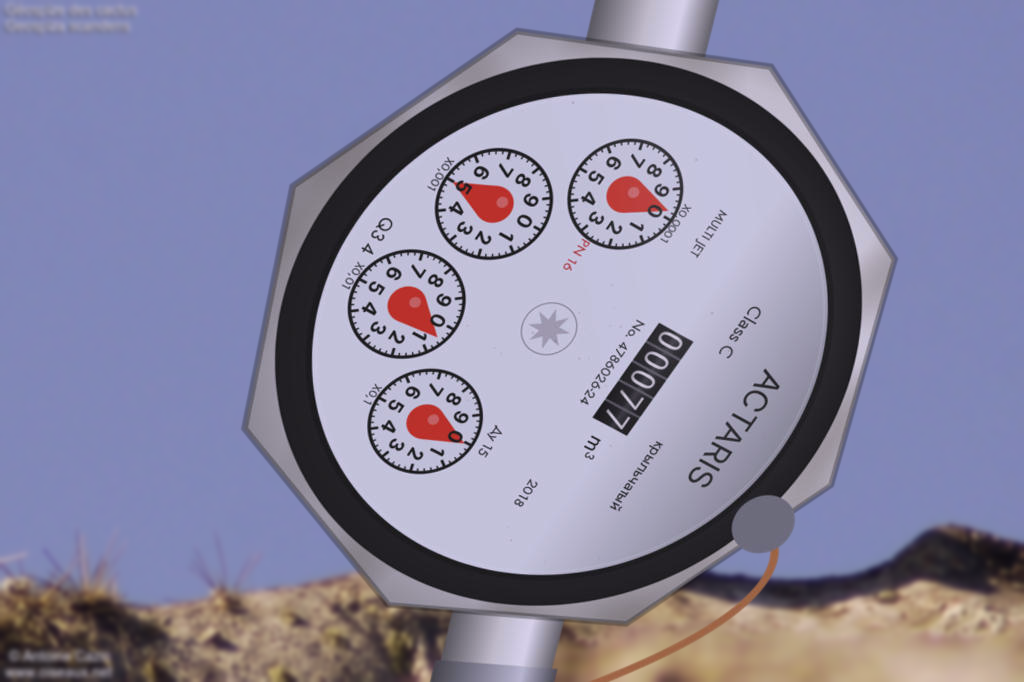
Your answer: 77.0049 m³
